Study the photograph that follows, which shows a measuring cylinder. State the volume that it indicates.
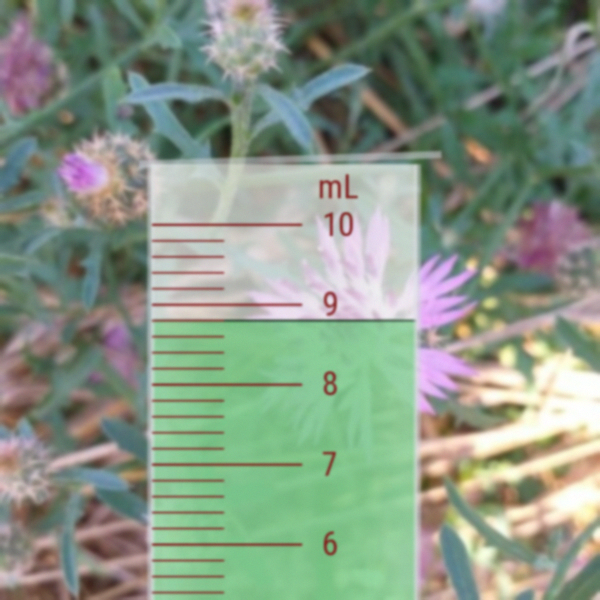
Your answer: 8.8 mL
